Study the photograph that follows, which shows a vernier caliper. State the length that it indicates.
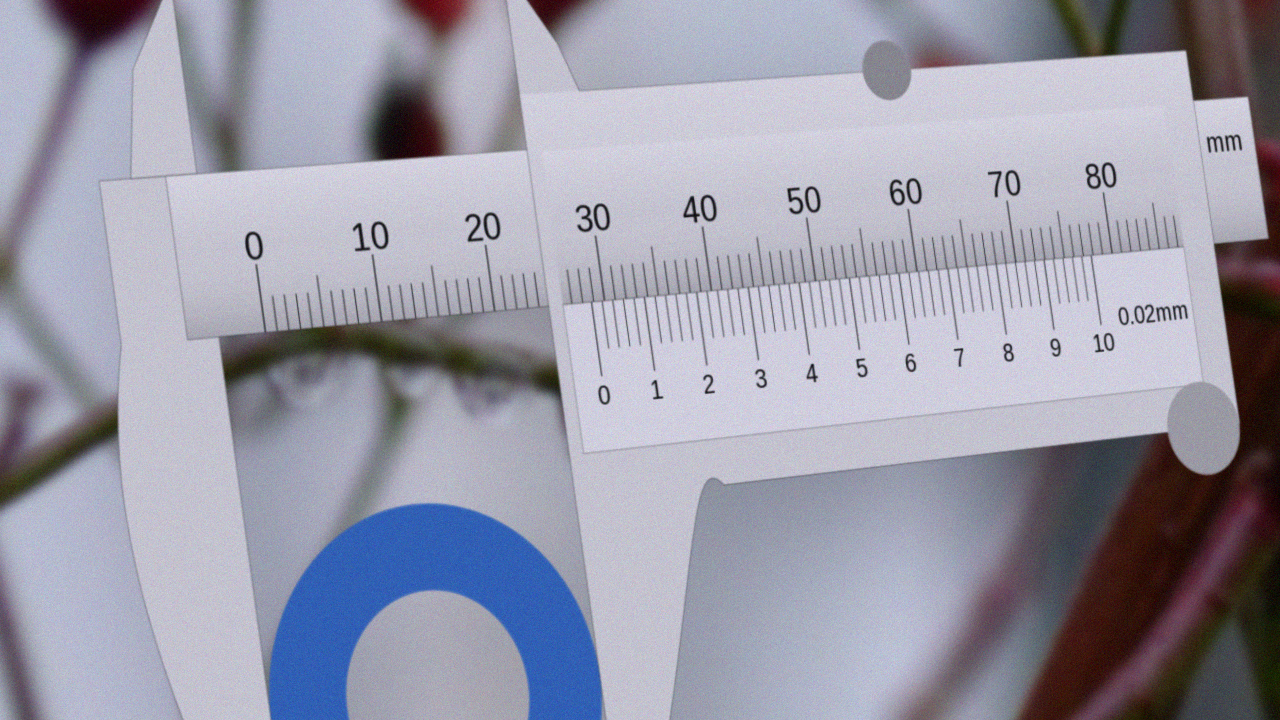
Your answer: 28.8 mm
